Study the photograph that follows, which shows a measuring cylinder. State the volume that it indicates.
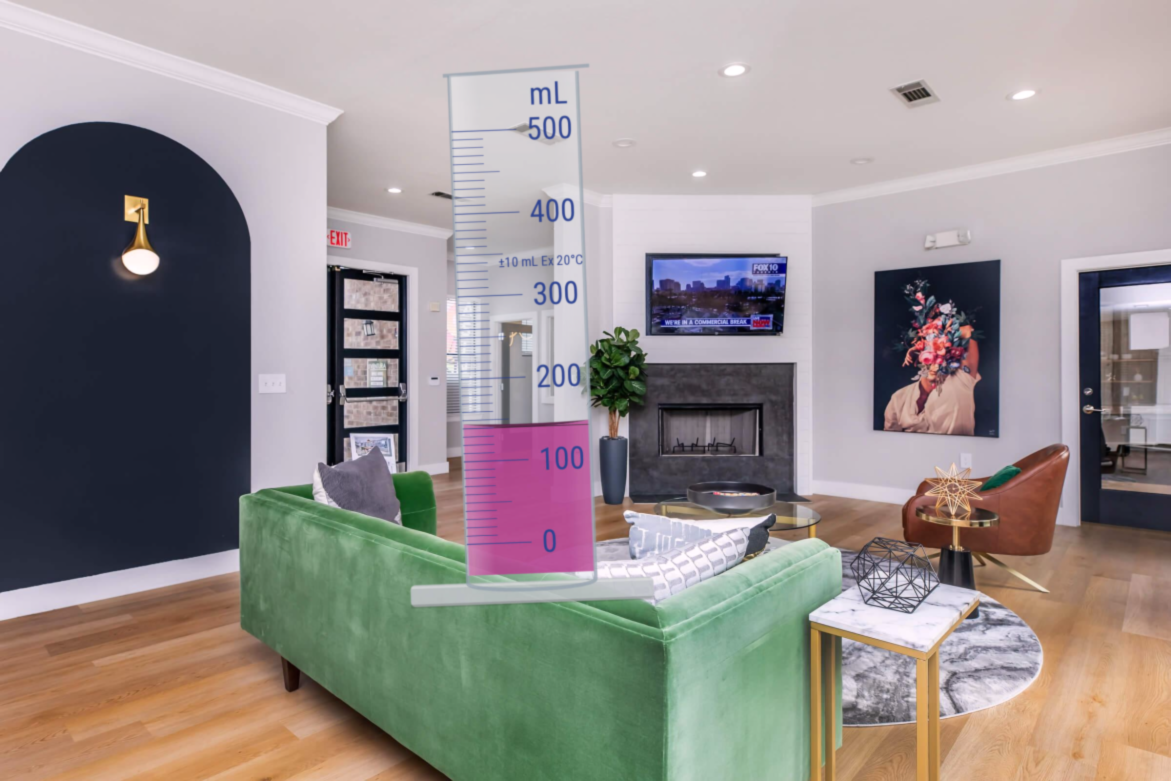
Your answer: 140 mL
